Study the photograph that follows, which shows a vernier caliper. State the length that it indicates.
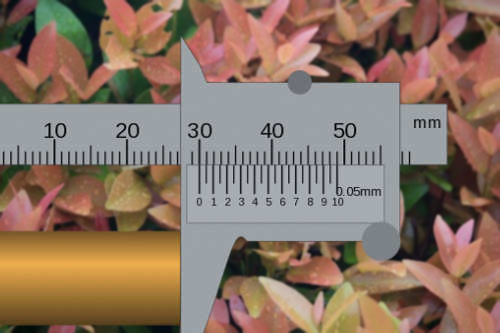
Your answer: 30.0 mm
